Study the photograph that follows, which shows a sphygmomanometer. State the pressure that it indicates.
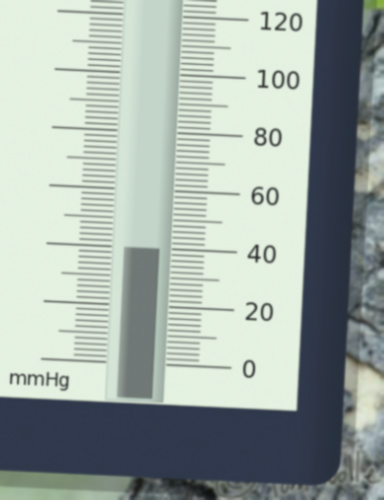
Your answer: 40 mmHg
